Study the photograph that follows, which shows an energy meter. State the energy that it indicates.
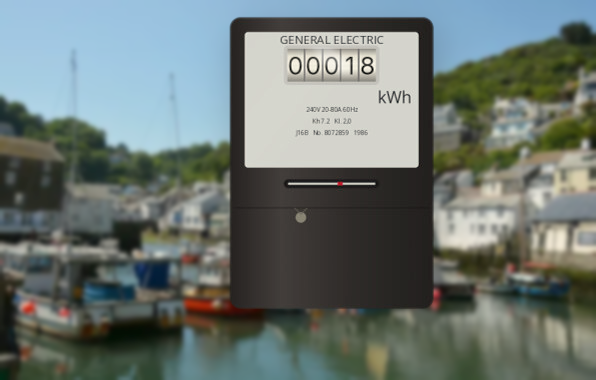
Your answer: 18 kWh
